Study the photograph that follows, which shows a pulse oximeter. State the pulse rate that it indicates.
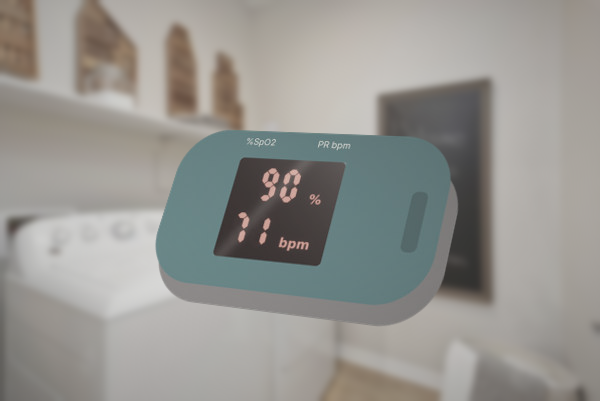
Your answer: 71 bpm
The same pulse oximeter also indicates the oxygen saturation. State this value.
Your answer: 90 %
